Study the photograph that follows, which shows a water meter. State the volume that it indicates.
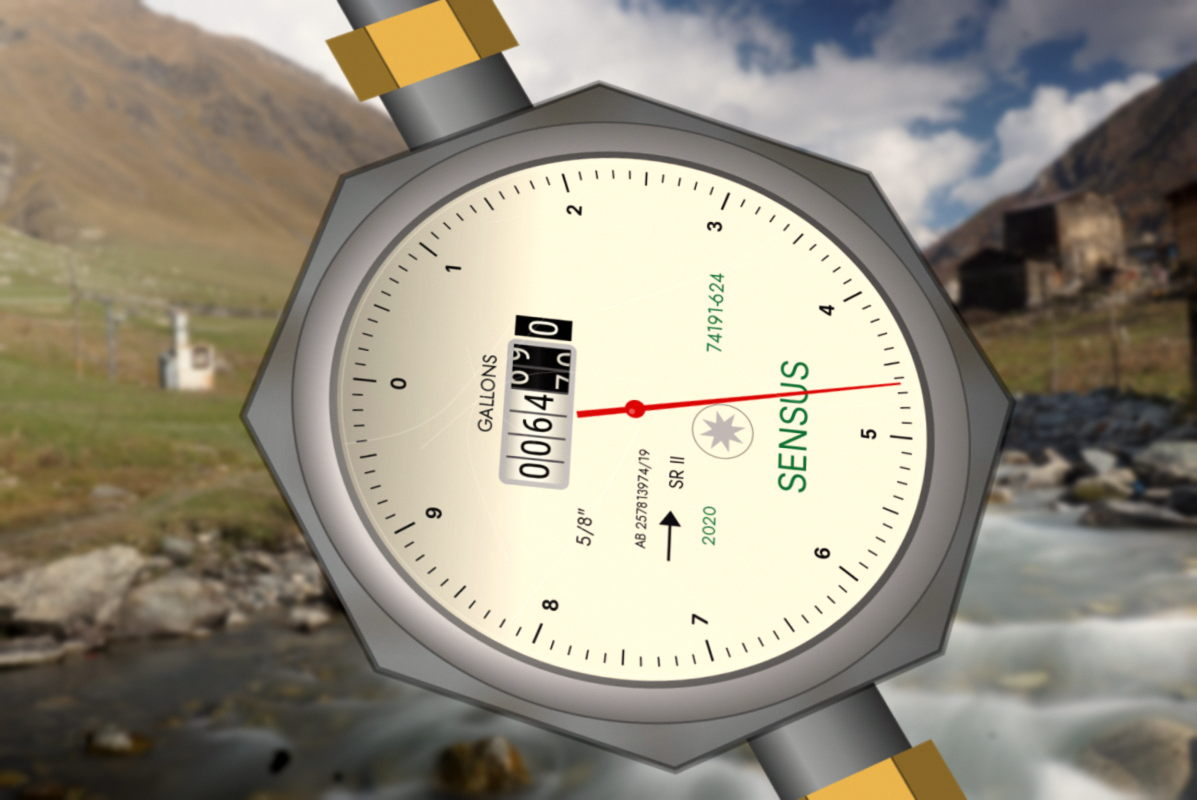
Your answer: 64694.6 gal
